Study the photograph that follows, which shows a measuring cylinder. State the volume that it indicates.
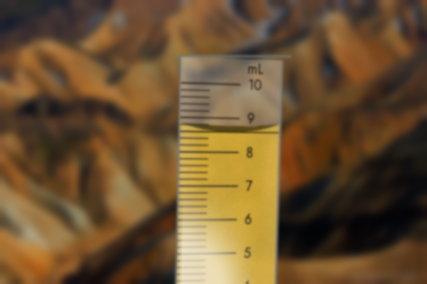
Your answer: 8.6 mL
